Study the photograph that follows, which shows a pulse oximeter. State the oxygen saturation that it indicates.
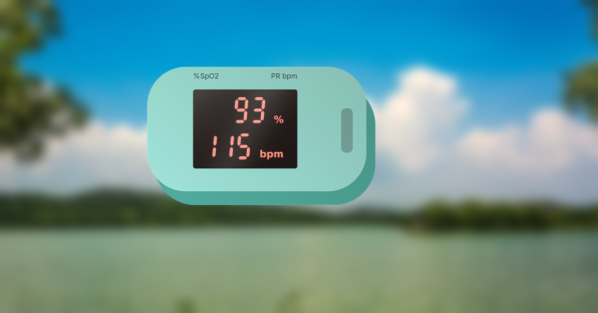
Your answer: 93 %
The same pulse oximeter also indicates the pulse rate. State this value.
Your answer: 115 bpm
